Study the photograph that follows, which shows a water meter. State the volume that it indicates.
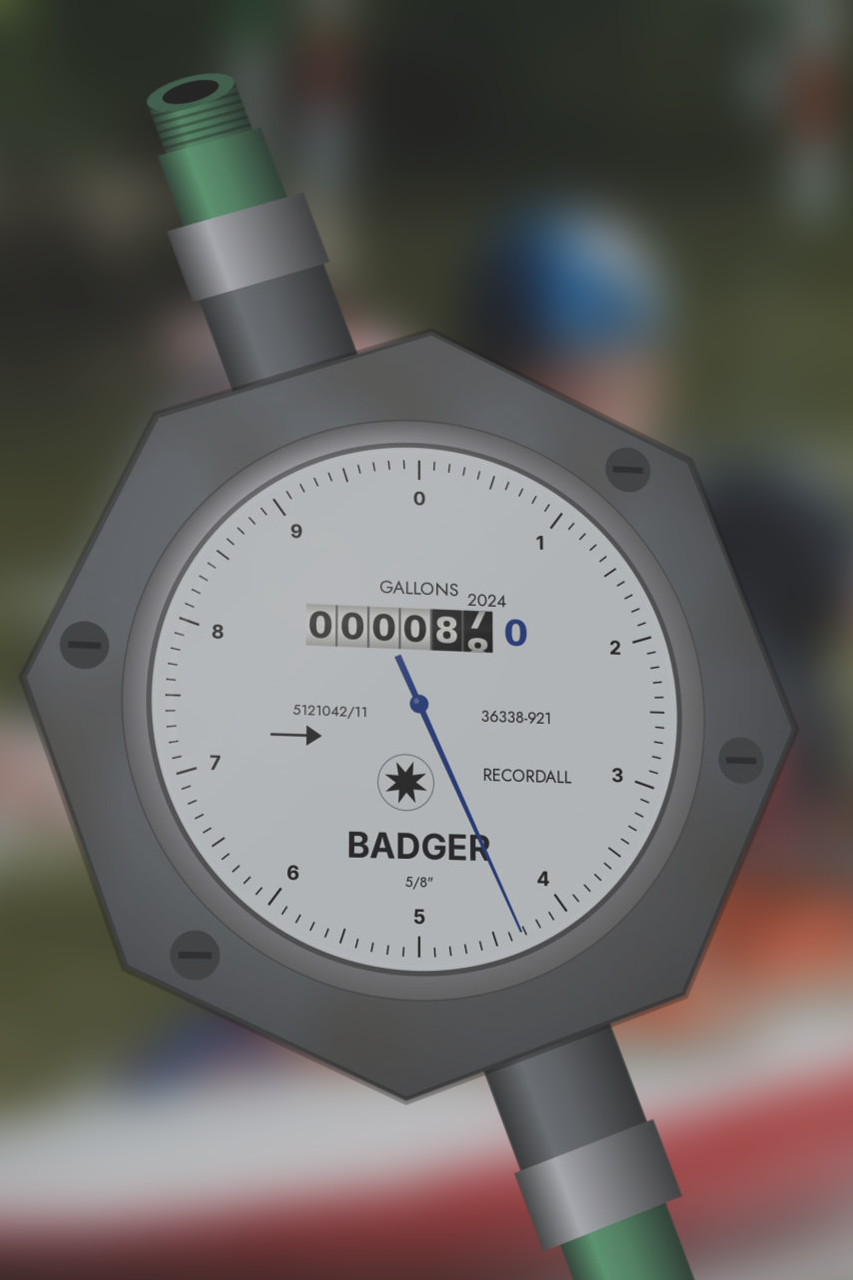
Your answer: 874.3 gal
